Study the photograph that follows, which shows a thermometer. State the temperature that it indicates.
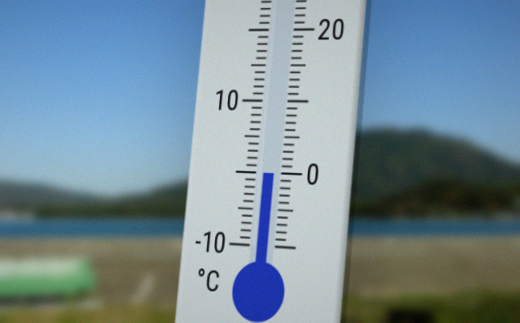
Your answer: 0 °C
